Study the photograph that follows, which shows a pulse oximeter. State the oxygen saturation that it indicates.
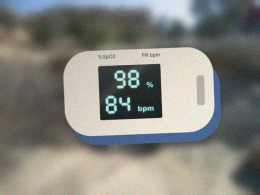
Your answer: 98 %
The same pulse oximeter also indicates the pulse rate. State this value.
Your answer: 84 bpm
